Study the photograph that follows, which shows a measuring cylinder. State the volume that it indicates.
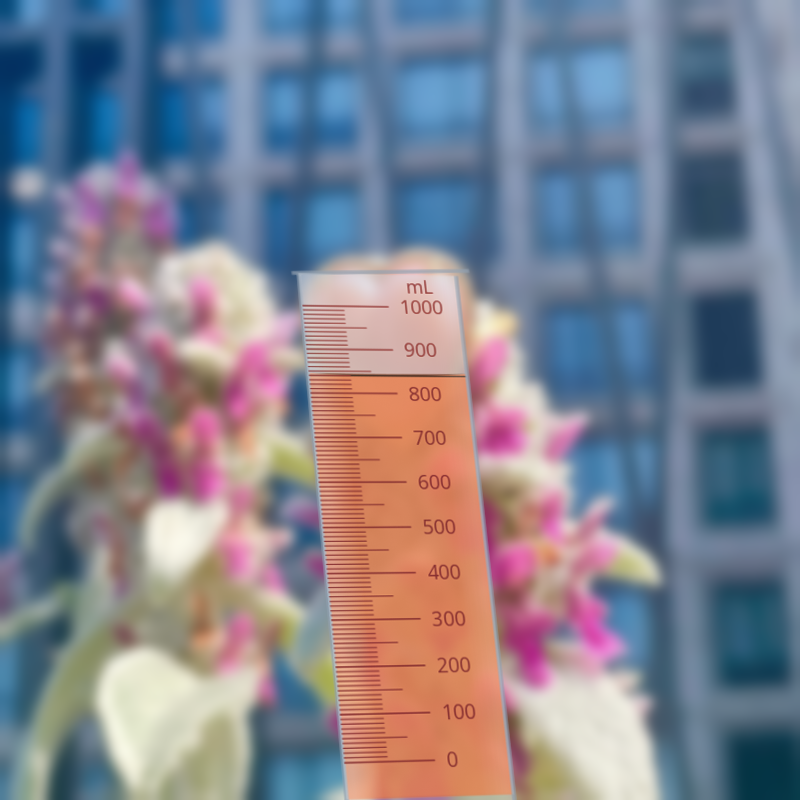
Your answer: 840 mL
